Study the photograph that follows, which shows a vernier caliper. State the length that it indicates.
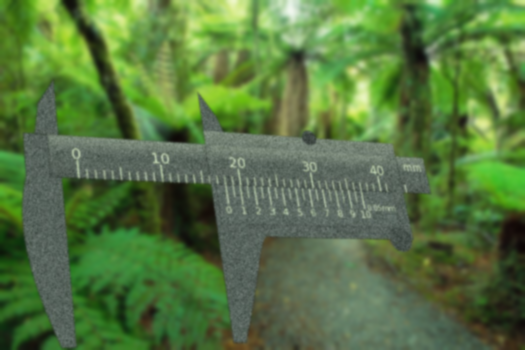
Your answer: 18.0 mm
